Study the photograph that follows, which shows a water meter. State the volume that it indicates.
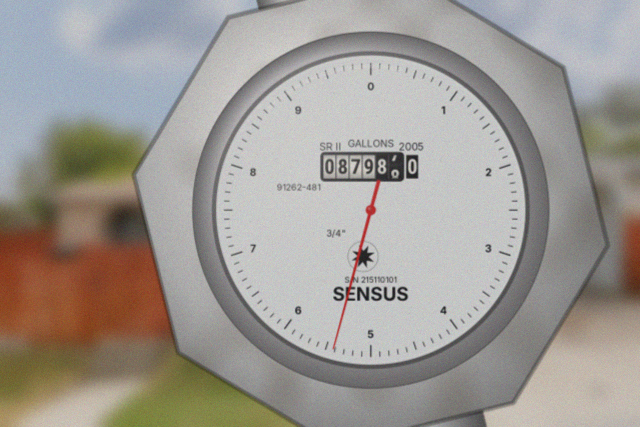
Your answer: 879875.4 gal
